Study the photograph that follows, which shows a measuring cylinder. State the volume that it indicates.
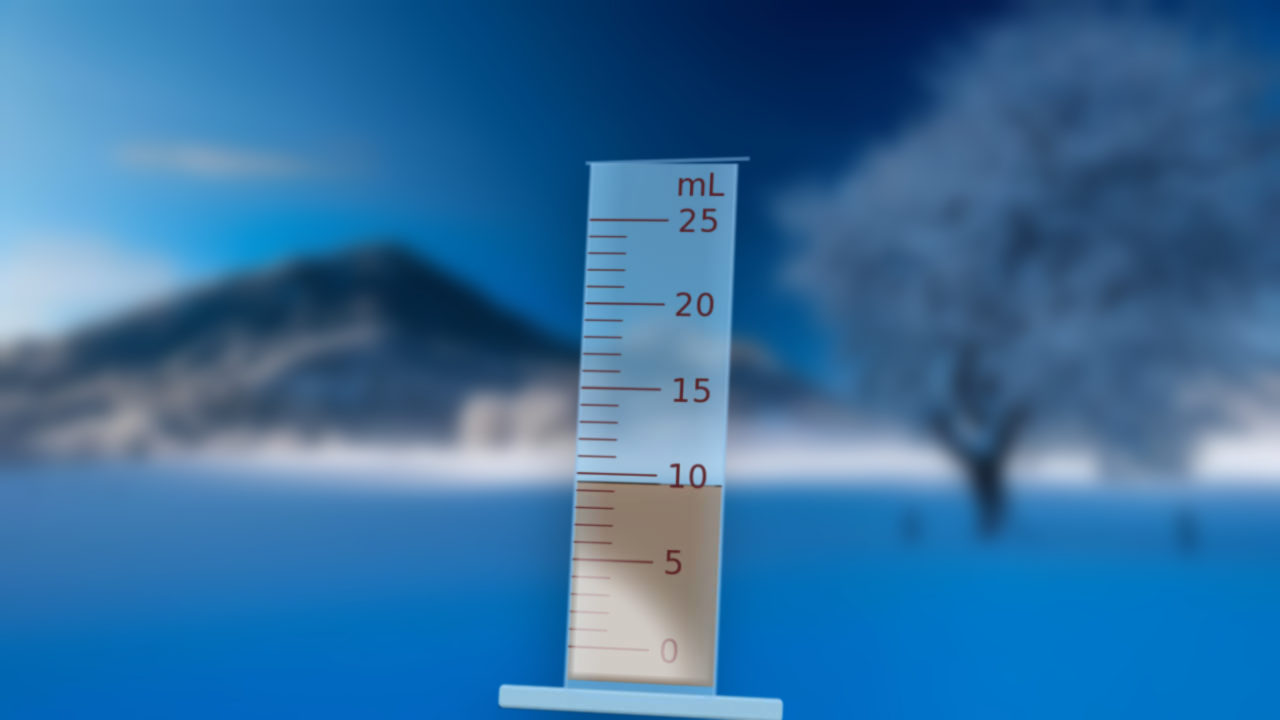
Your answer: 9.5 mL
